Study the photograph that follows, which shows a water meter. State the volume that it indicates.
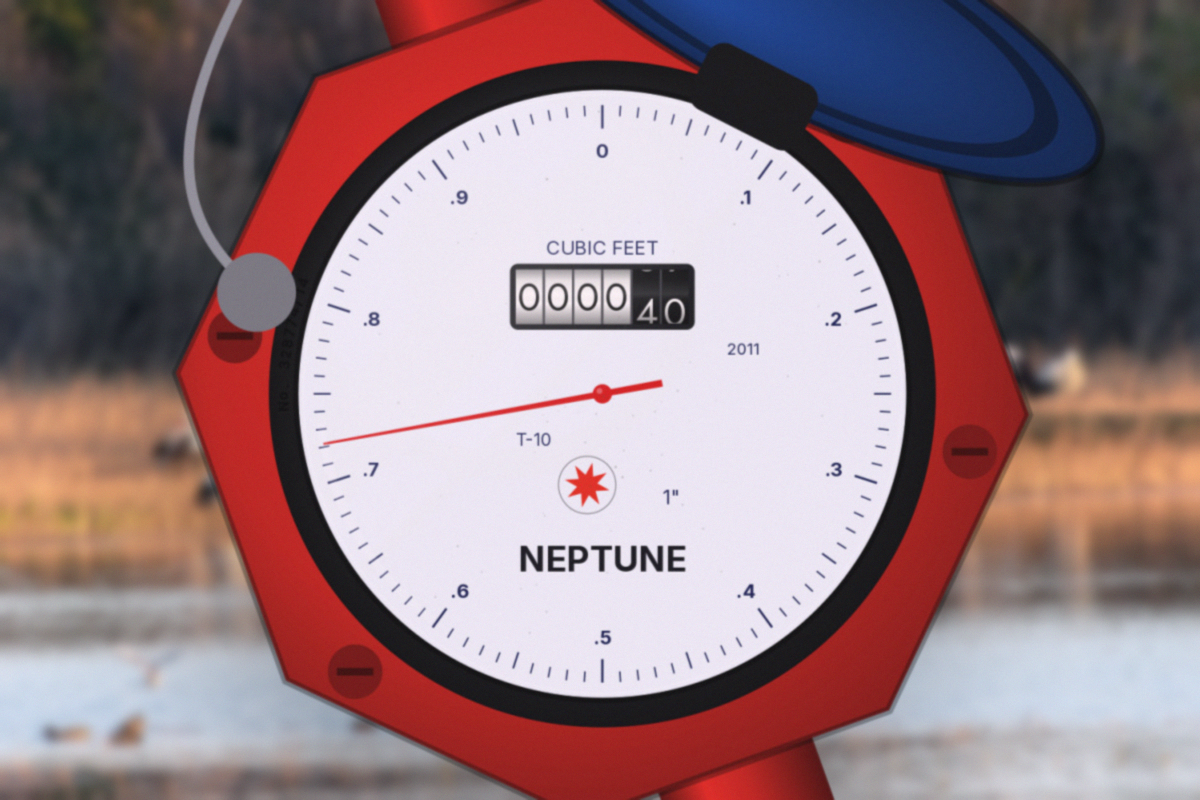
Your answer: 39.72 ft³
